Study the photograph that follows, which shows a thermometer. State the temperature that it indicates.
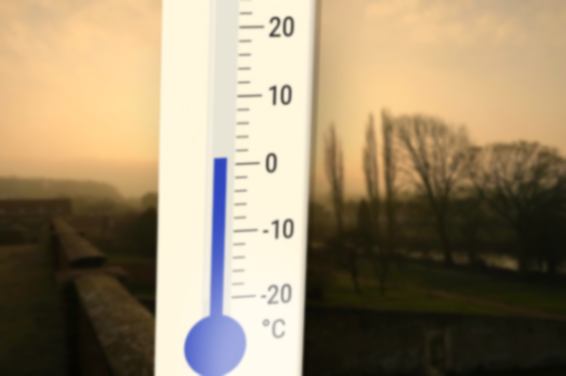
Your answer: 1 °C
